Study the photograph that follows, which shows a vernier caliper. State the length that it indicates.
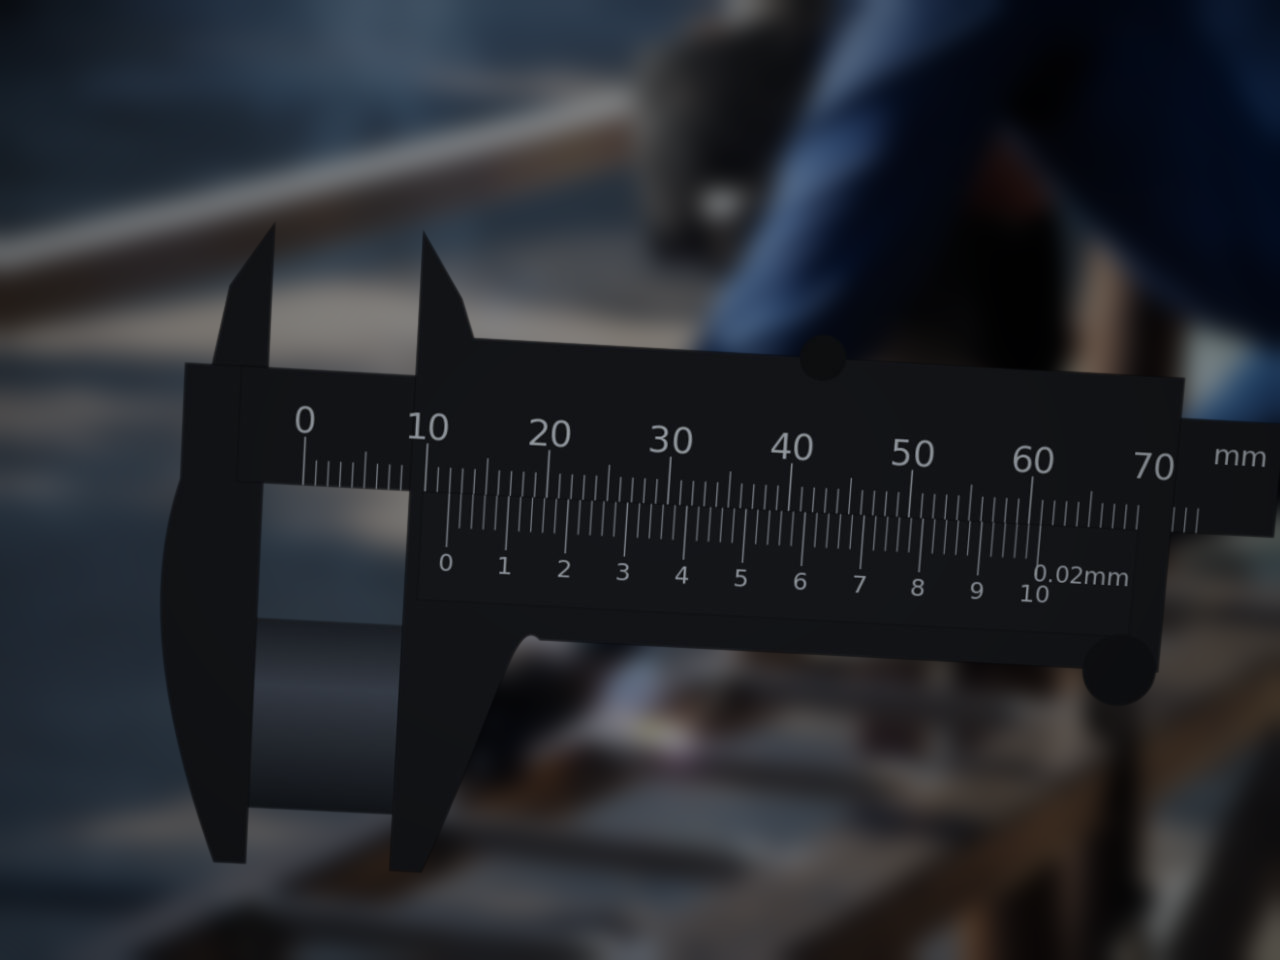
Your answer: 12.0 mm
